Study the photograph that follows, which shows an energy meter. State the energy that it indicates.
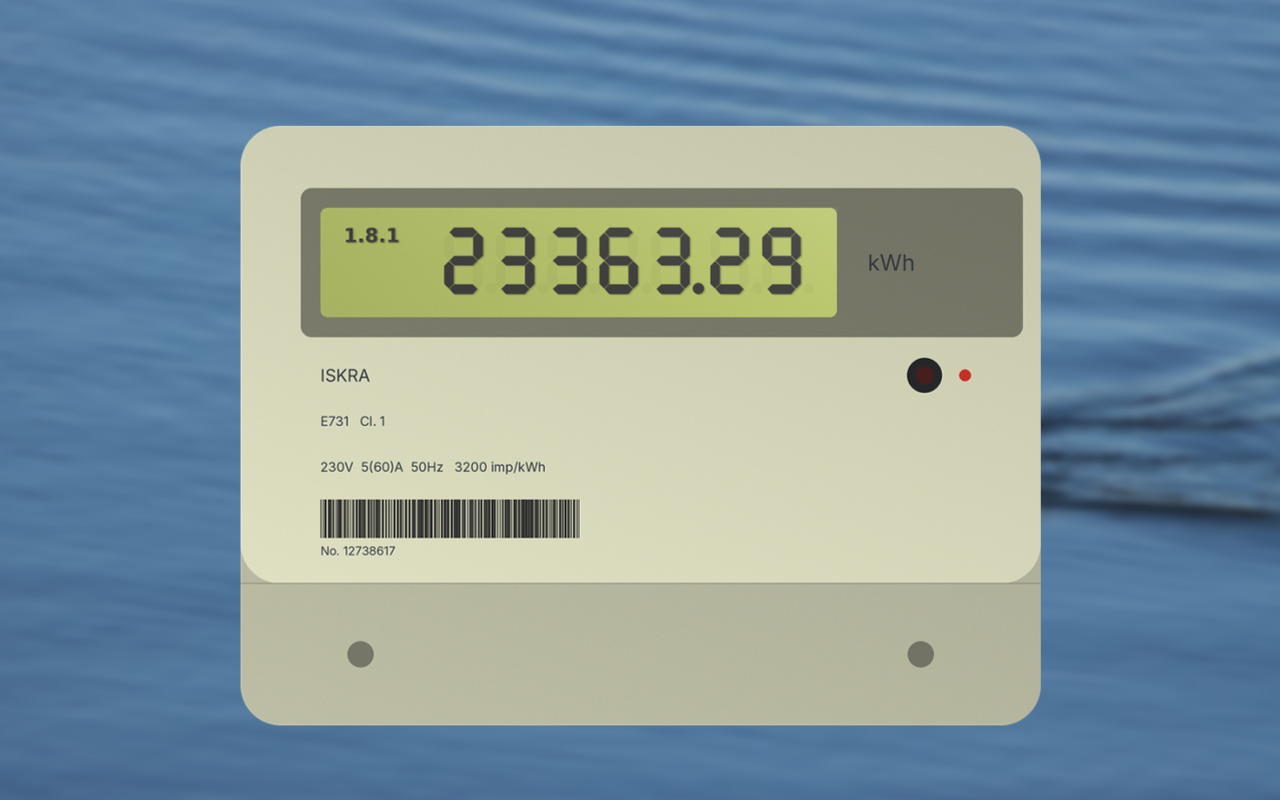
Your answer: 23363.29 kWh
